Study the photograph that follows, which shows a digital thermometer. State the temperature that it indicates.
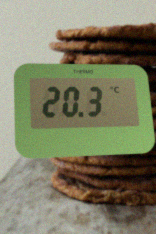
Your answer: 20.3 °C
